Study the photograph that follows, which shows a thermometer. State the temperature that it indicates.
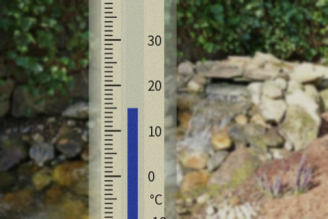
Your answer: 15 °C
